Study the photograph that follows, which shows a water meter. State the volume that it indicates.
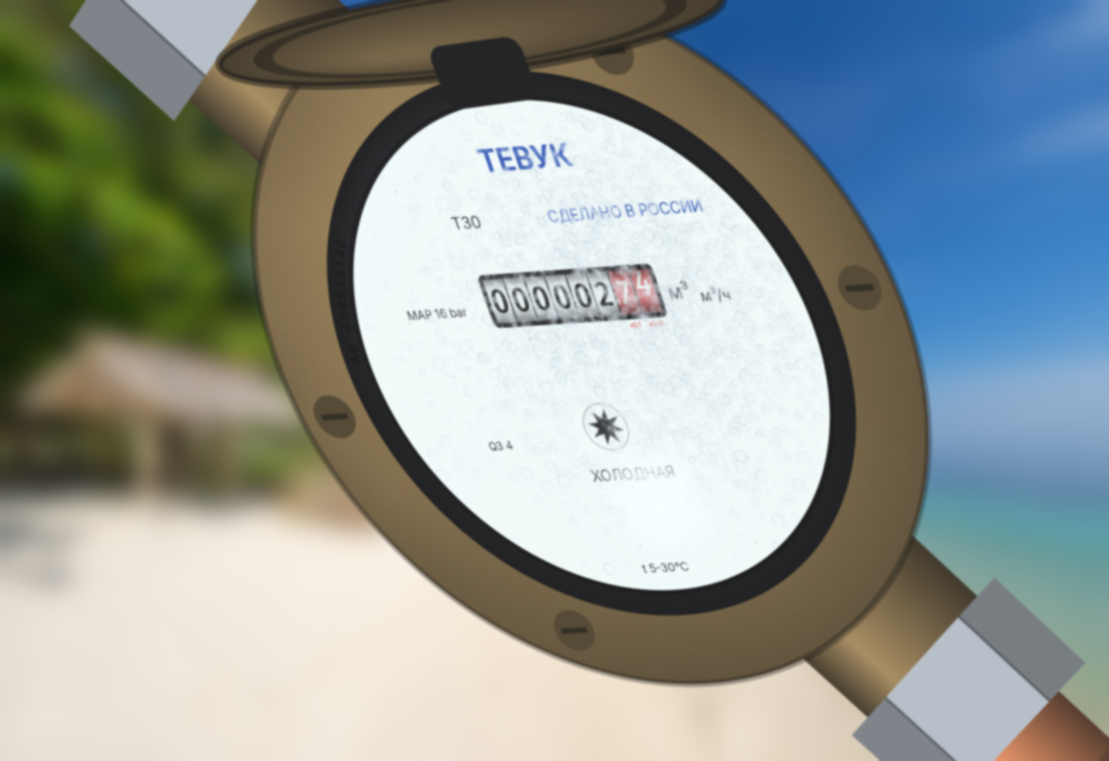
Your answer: 2.74 m³
